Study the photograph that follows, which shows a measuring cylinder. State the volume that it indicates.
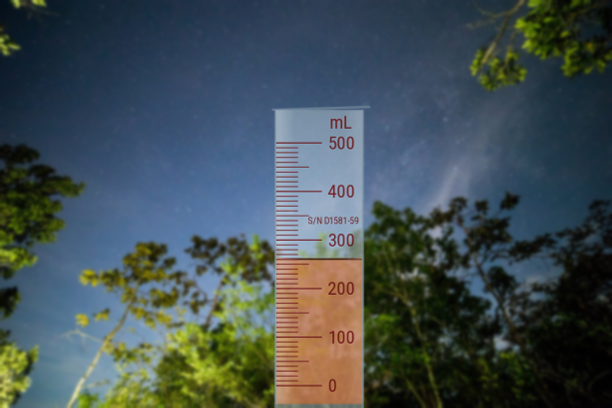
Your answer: 260 mL
